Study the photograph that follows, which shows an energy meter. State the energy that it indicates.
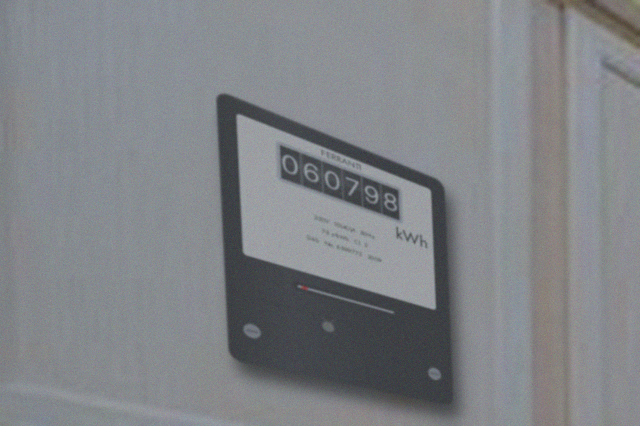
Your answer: 60798 kWh
